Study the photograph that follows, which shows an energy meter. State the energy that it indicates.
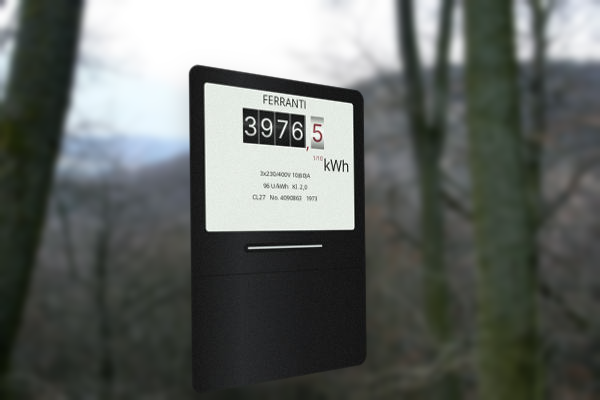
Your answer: 3976.5 kWh
